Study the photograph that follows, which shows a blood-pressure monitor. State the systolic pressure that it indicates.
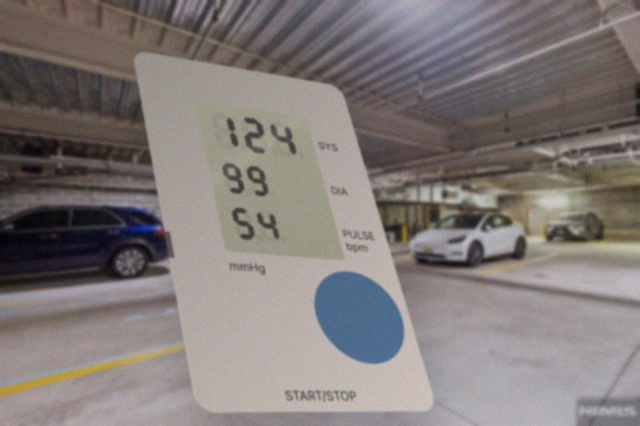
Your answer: 124 mmHg
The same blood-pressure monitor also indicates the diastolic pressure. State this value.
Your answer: 99 mmHg
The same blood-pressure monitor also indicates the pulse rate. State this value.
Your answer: 54 bpm
